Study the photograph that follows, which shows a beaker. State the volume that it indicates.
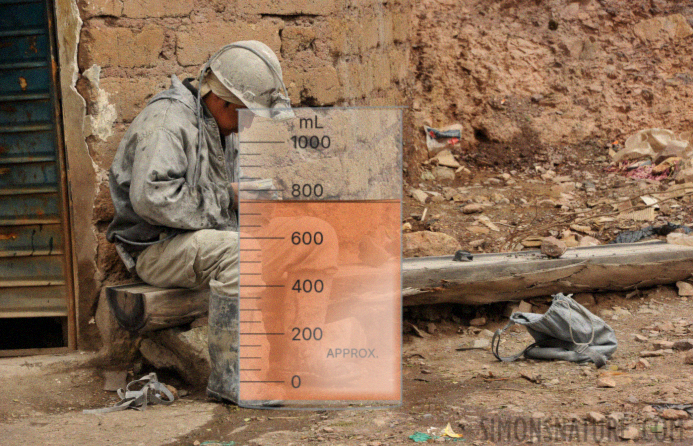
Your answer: 750 mL
